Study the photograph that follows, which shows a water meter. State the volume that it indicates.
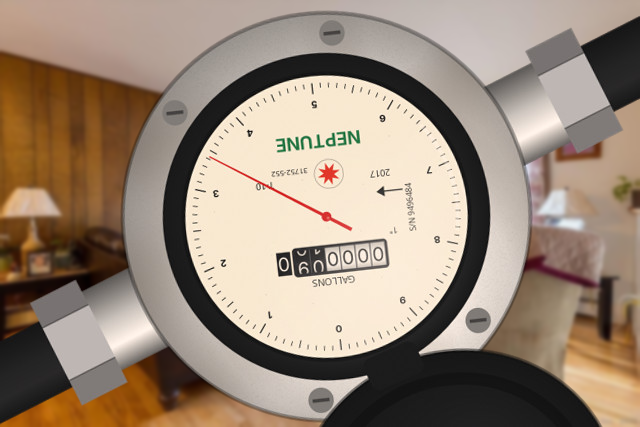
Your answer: 93.4 gal
